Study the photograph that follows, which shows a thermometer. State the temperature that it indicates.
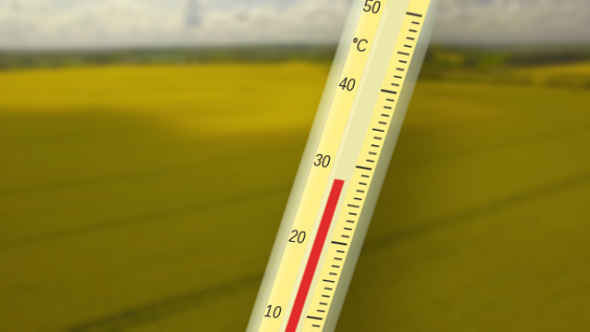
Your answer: 28 °C
